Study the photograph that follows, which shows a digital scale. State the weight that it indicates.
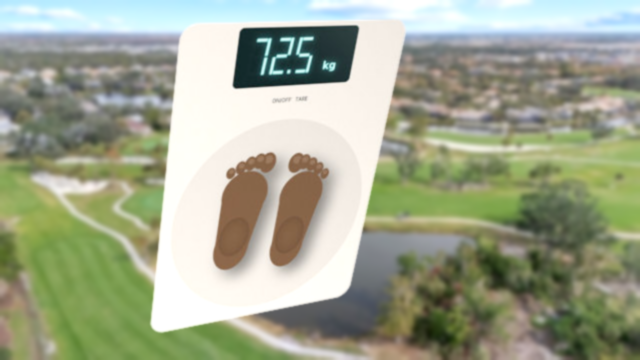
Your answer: 72.5 kg
